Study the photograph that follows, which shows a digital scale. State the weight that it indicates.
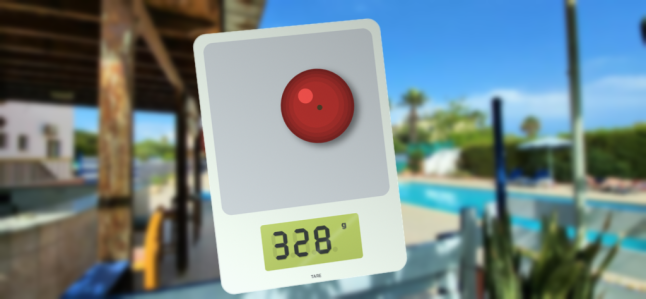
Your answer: 328 g
